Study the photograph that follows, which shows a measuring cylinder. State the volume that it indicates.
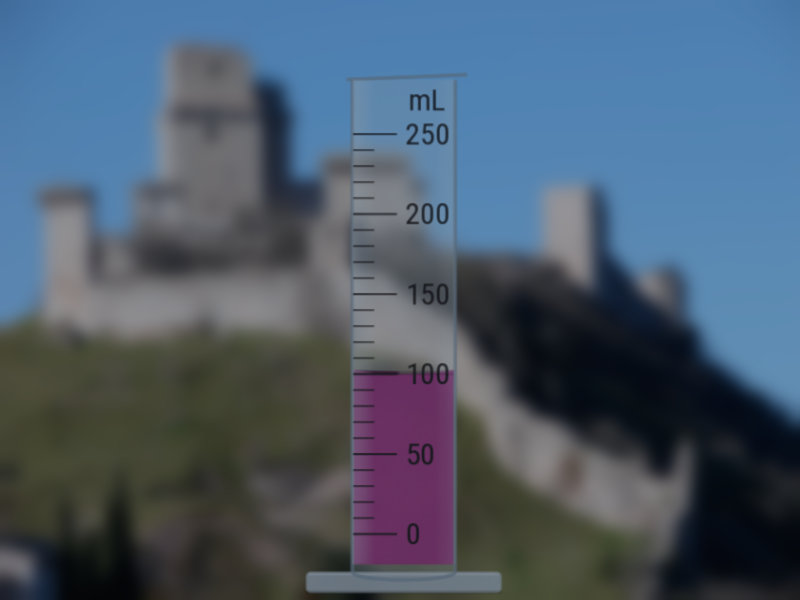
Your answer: 100 mL
